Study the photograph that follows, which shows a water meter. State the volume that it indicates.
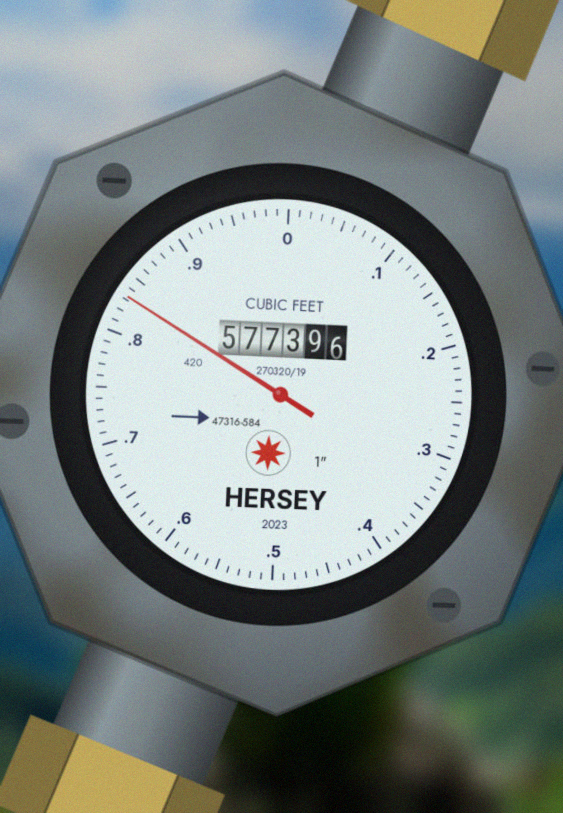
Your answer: 577395.83 ft³
